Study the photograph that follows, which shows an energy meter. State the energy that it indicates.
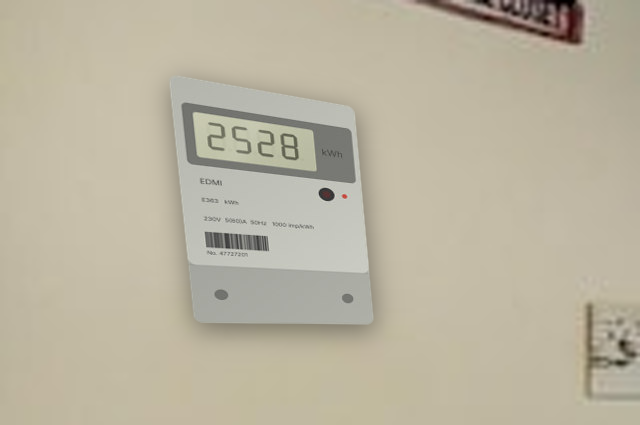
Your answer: 2528 kWh
